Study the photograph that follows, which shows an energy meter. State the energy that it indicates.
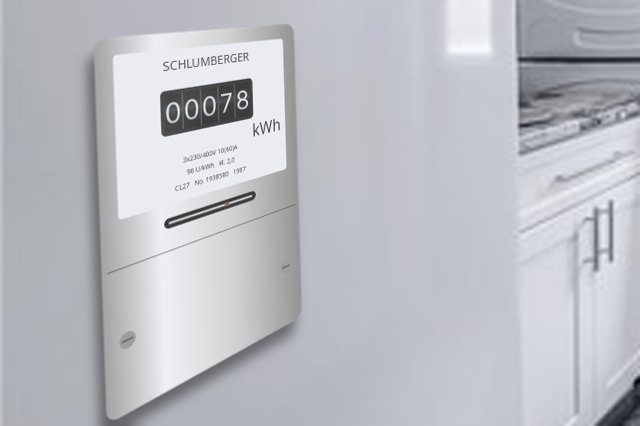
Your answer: 78 kWh
